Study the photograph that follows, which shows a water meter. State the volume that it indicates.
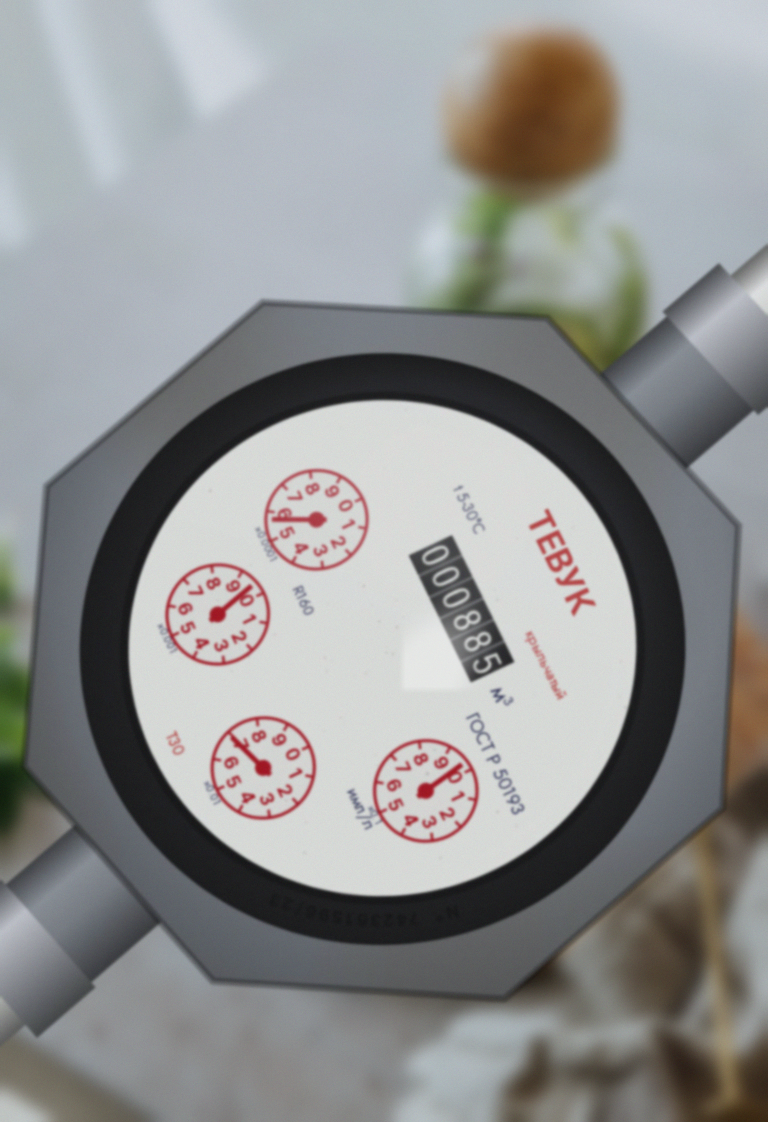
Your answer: 884.9695 m³
